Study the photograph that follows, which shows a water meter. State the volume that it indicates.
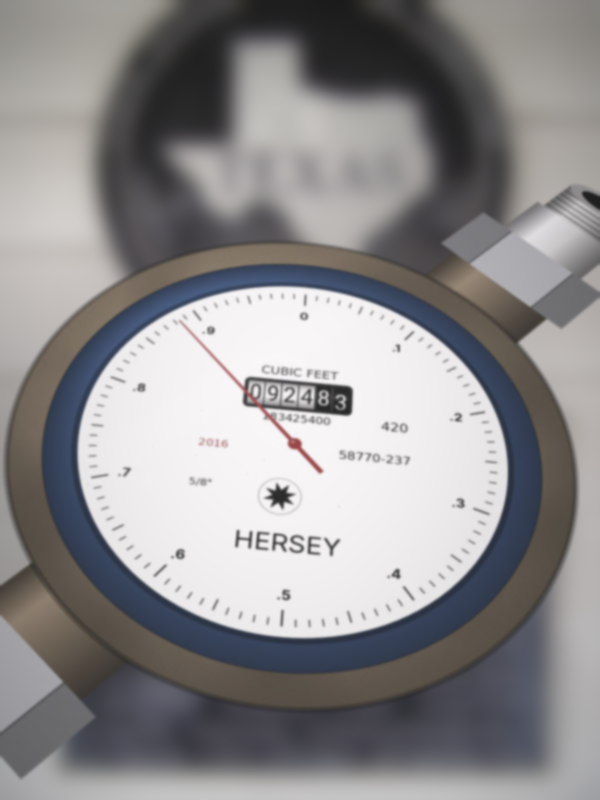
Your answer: 92482.88 ft³
